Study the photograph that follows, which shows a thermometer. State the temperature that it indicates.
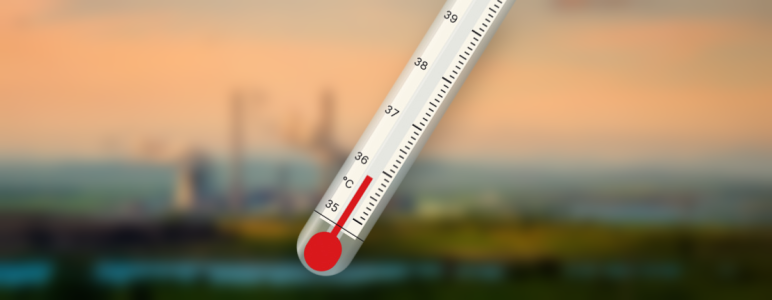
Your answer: 35.8 °C
